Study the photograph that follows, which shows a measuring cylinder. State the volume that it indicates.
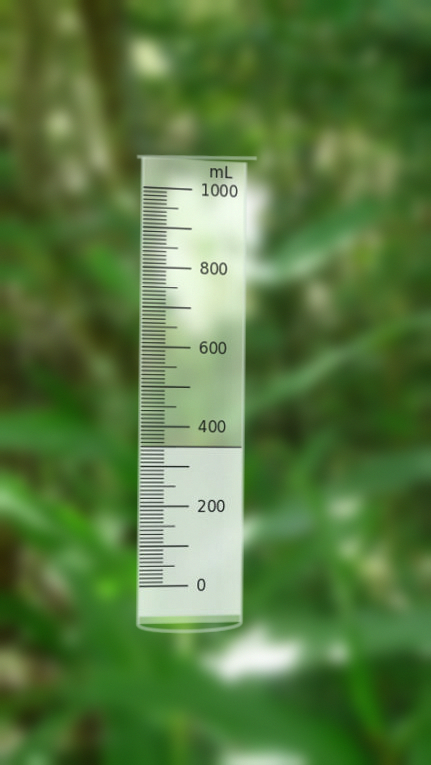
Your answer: 350 mL
